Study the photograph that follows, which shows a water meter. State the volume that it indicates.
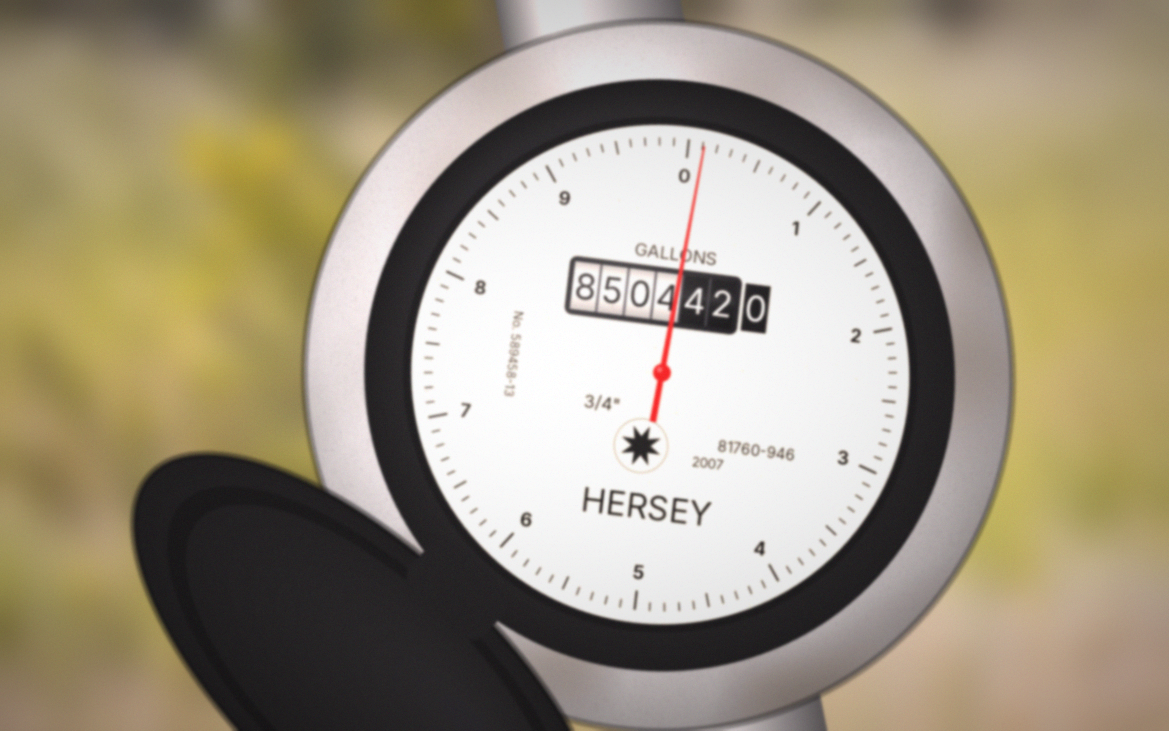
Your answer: 8504420.1 gal
